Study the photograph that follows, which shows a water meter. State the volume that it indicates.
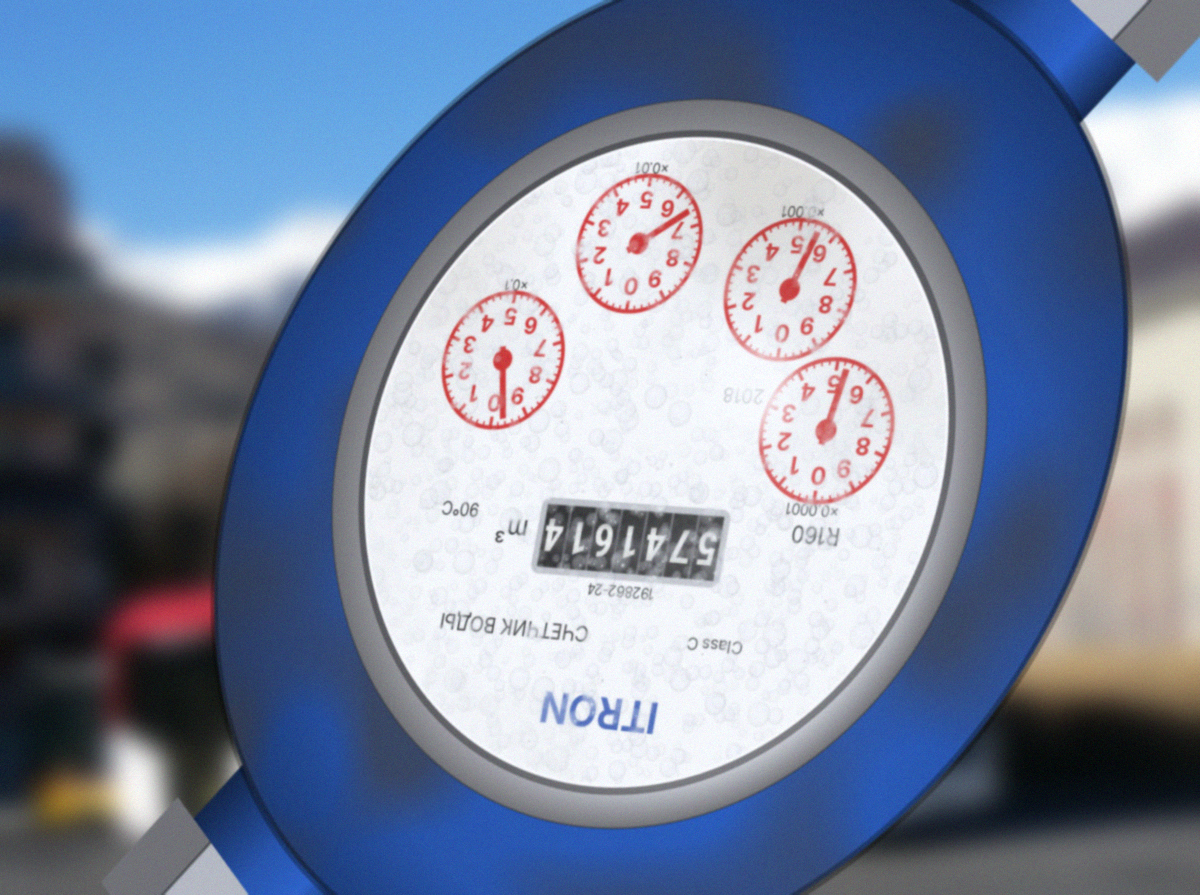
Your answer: 5741613.9655 m³
